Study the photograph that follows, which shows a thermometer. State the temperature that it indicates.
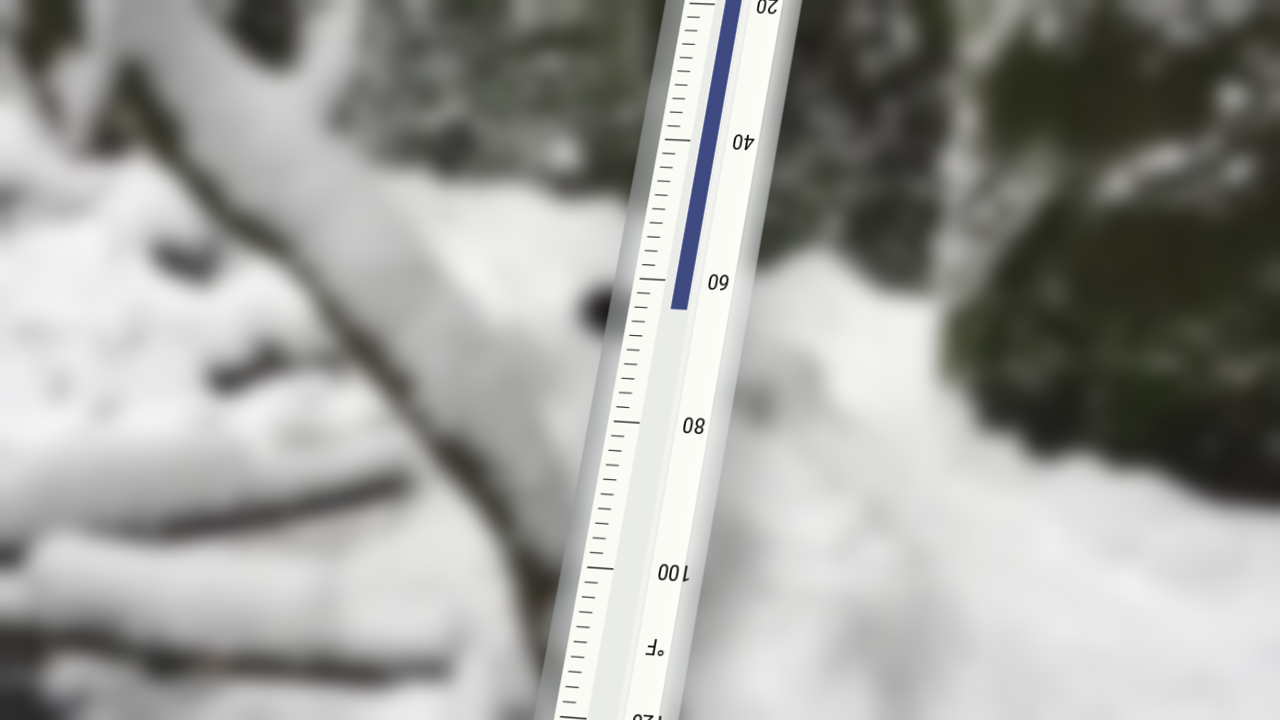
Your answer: 64 °F
